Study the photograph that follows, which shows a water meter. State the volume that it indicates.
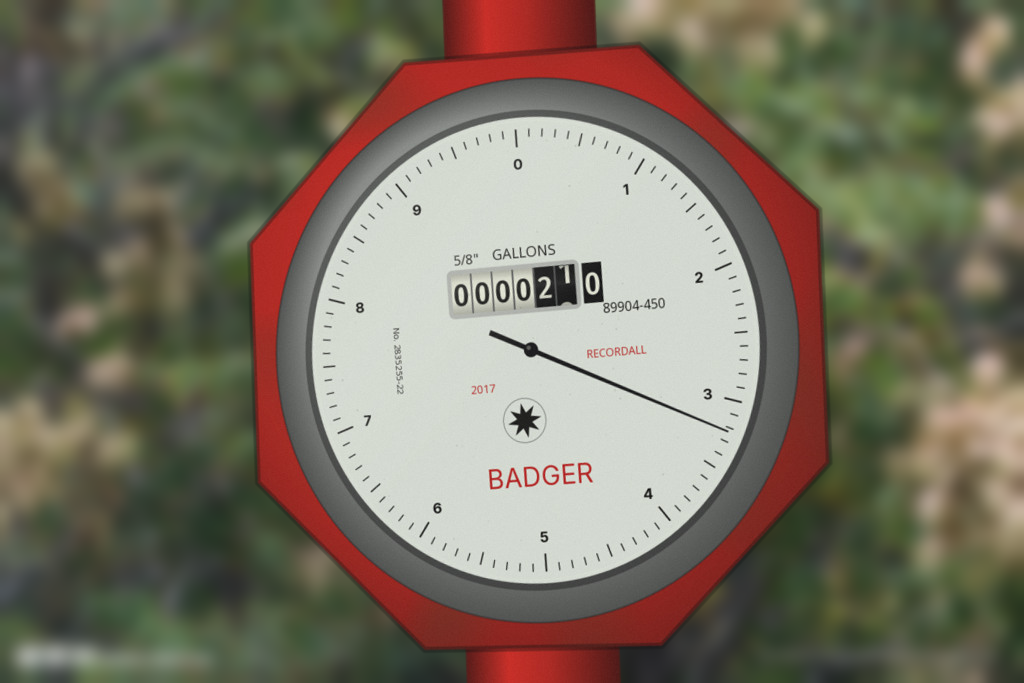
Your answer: 213.2 gal
